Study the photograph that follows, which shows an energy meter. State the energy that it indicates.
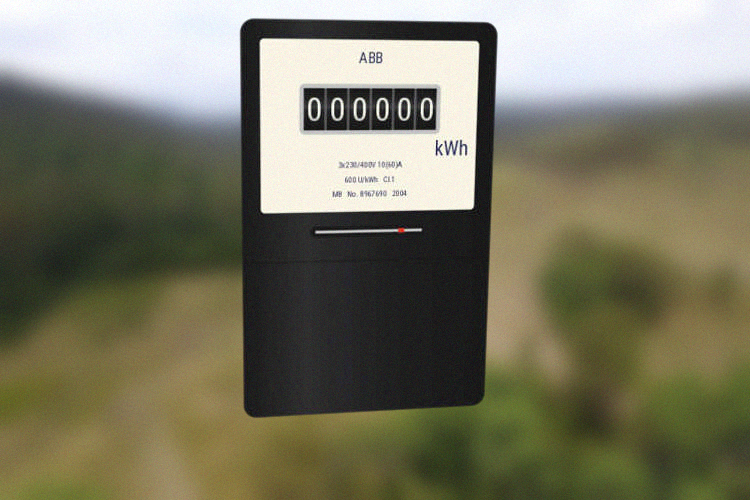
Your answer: 0 kWh
